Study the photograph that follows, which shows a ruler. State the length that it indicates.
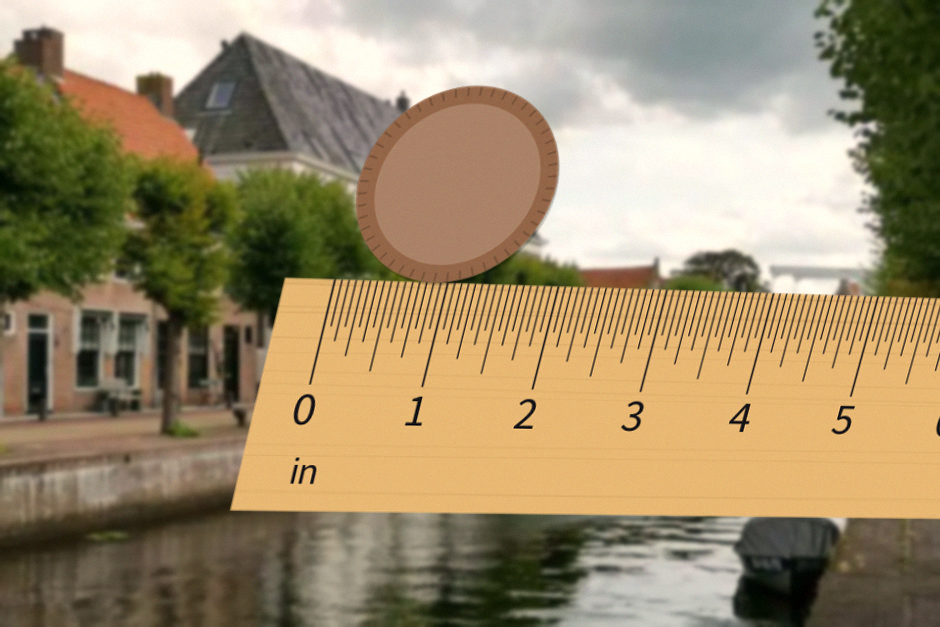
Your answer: 1.75 in
